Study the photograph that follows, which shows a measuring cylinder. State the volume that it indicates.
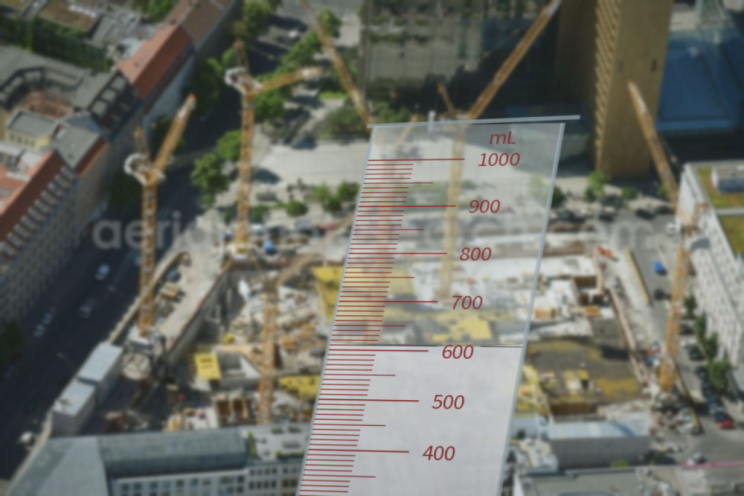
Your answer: 610 mL
